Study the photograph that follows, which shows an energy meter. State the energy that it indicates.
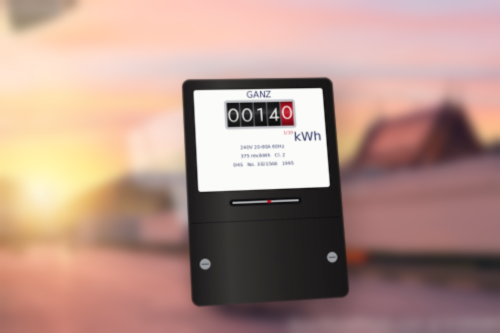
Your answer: 14.0 kWh
